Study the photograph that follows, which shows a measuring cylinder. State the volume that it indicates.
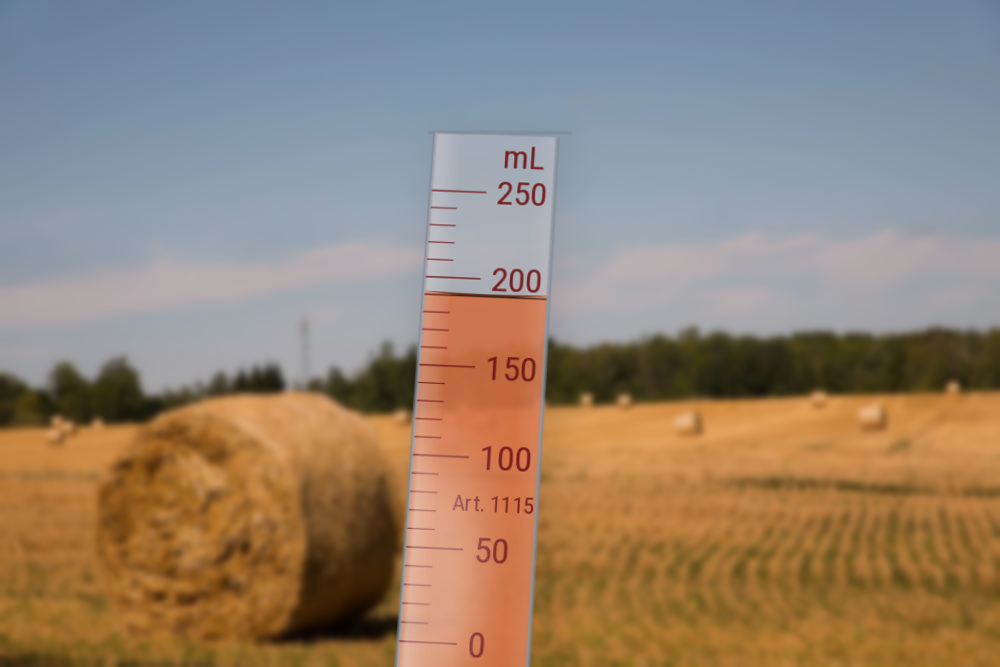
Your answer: 190 mL
